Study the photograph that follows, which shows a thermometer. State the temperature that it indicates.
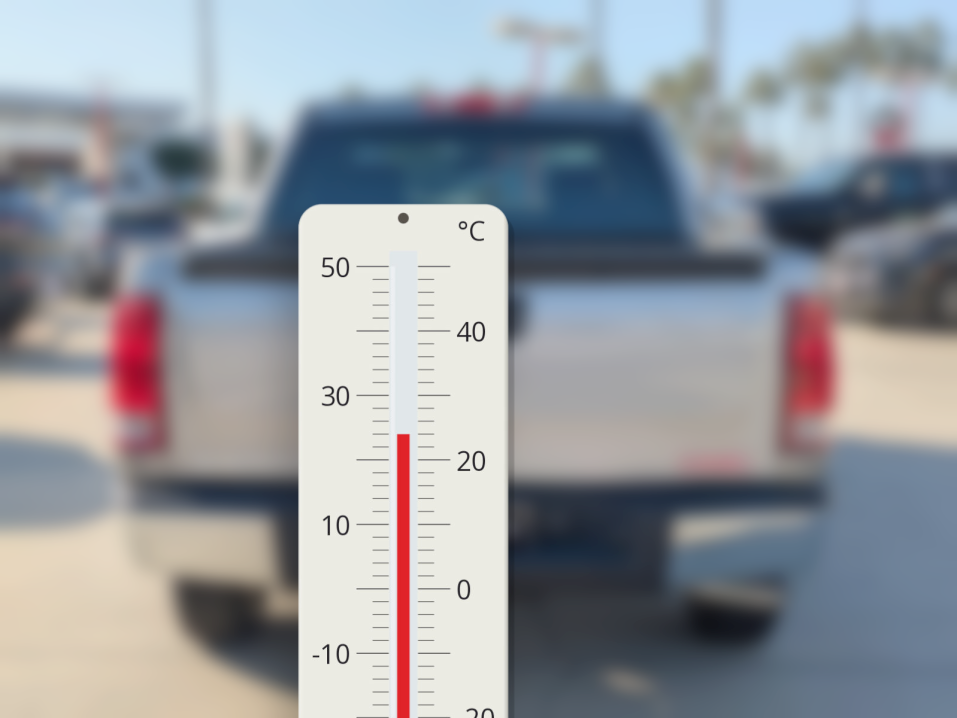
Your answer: 24 °C
